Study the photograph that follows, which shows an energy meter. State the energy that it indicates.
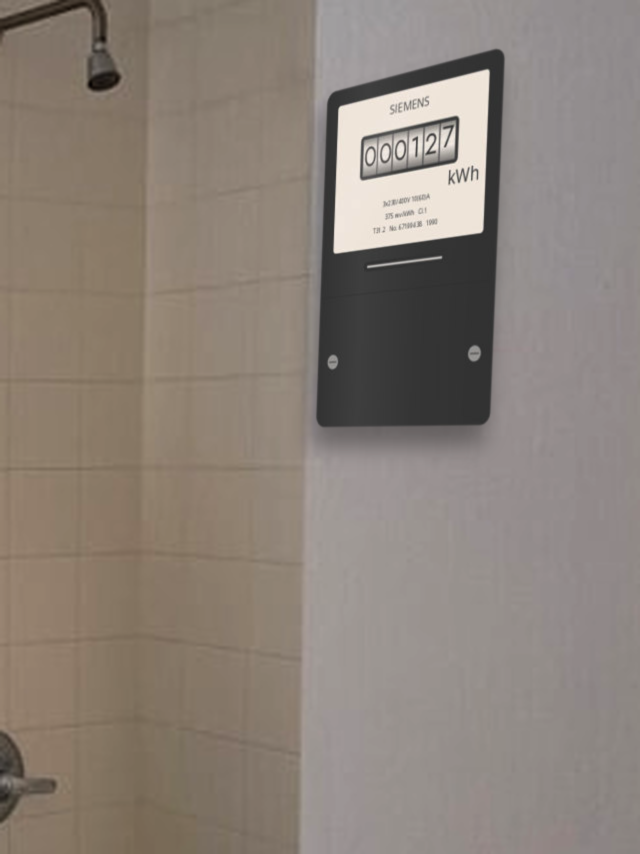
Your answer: 127 kWh
